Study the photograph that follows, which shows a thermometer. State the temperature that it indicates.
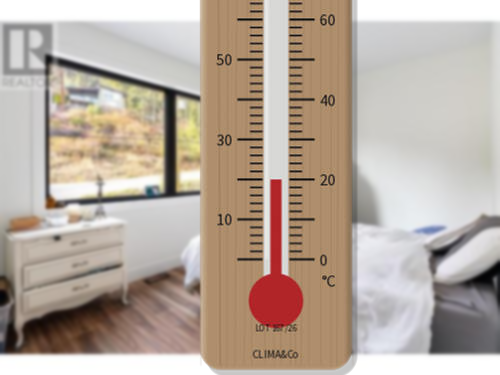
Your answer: 20 °C
